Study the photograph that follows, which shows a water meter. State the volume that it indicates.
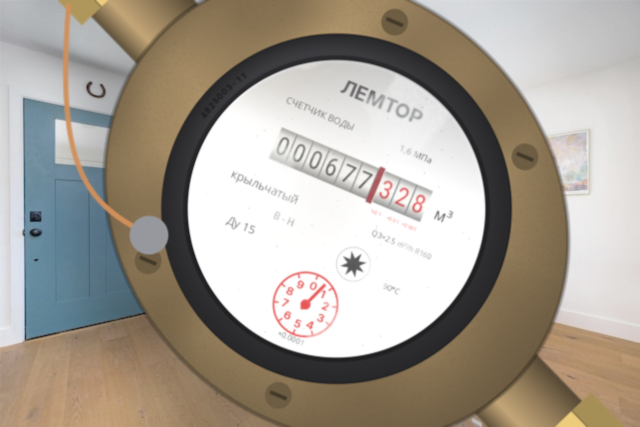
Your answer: 677.3280 m³
